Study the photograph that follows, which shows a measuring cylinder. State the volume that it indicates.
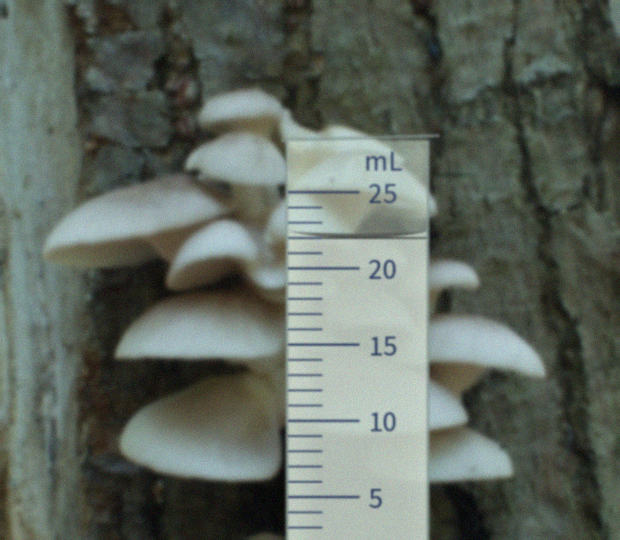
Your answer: 22 mL
